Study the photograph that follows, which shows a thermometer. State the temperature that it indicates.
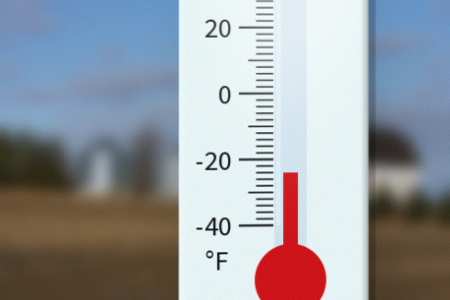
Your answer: -24 °F
